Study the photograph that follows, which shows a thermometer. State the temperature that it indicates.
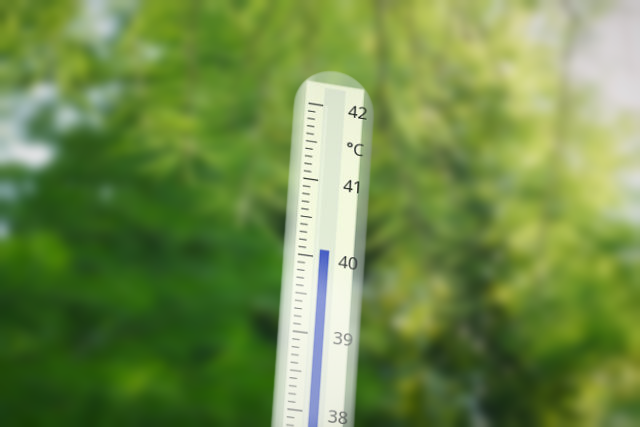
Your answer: 40.1 °C
